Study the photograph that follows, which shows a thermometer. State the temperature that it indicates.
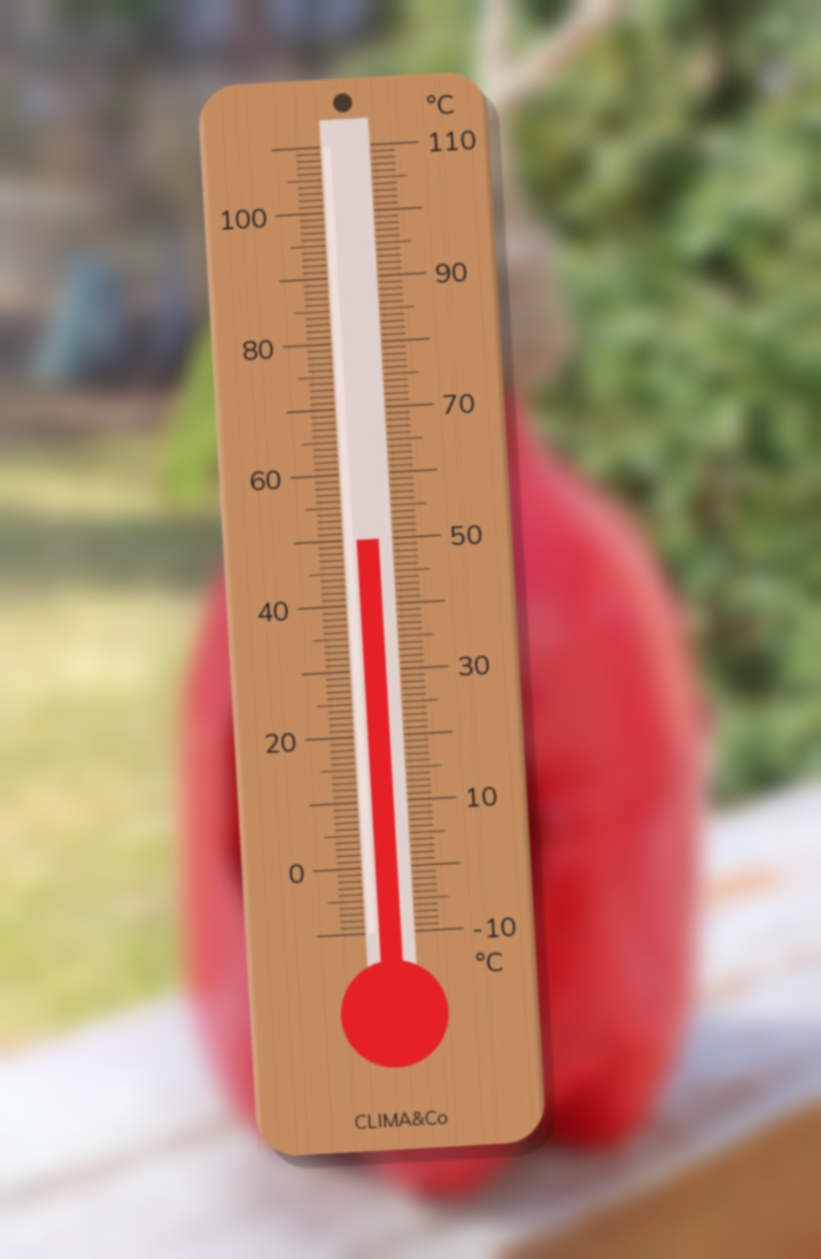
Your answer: 50 °C
